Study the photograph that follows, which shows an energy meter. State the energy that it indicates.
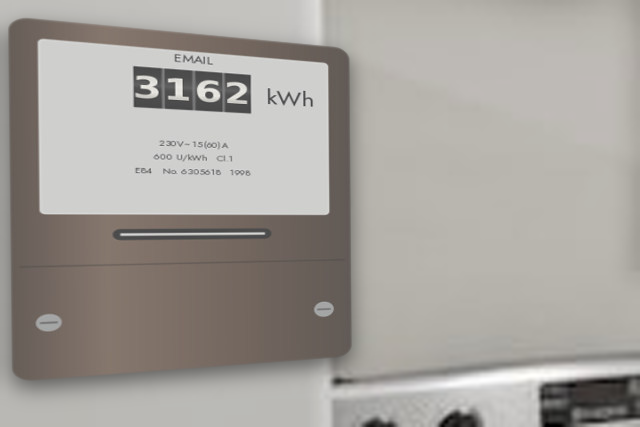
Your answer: 3162 kWh
